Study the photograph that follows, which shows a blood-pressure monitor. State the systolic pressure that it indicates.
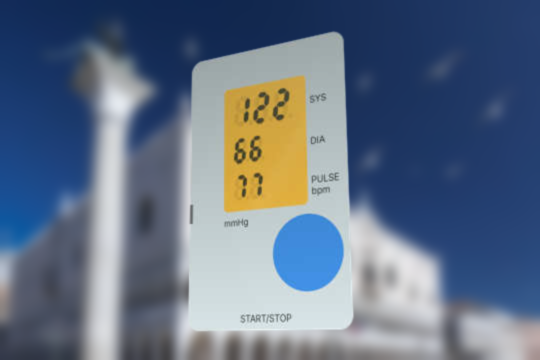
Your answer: 122 mmHg
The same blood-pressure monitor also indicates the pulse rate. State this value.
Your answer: 77 bpm
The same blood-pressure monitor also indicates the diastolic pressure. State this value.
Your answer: 66 mmHg
